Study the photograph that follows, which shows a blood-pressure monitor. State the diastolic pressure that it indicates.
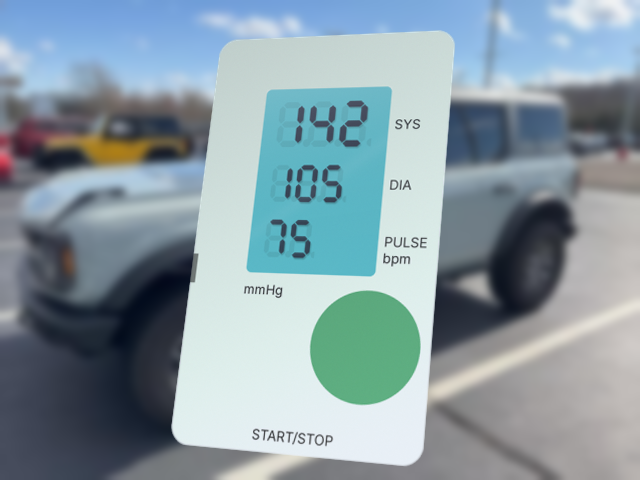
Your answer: 105 mmHg
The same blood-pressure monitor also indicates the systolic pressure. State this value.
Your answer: 142 mmHg
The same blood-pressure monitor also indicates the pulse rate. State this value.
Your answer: 75 bpm
